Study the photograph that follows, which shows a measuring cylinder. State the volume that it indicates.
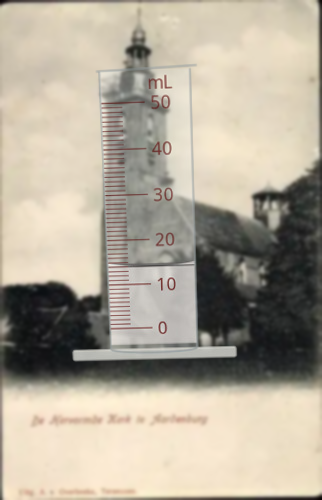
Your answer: 14 mL
